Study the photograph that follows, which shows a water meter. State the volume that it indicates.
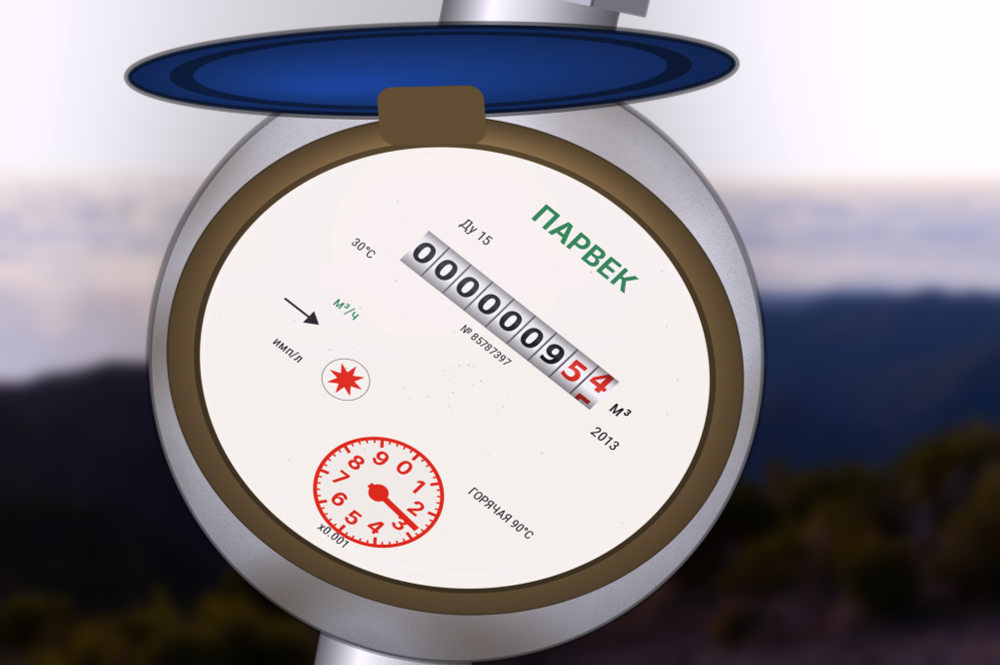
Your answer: 9.542 m³
